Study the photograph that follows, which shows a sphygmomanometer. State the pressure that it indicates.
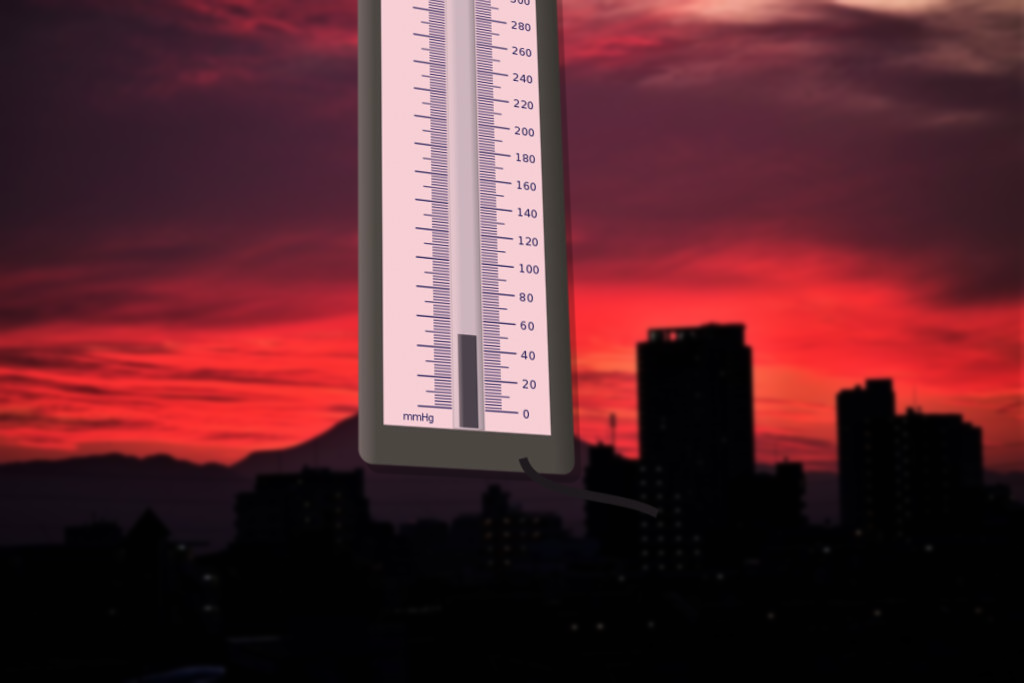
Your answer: 50 mmHg
